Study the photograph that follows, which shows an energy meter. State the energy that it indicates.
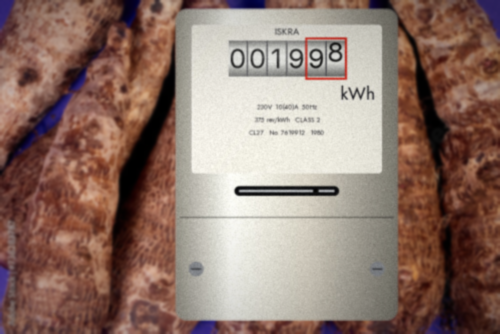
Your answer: 19.98 kWh
